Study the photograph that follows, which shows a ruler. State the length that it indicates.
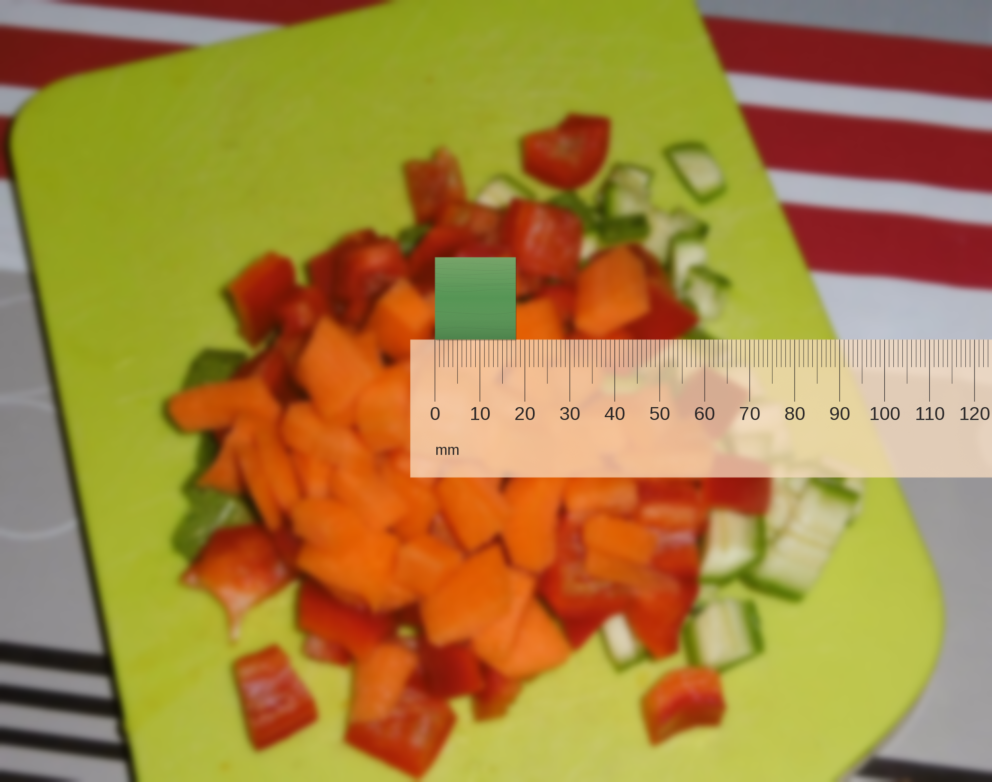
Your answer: 18 mm
